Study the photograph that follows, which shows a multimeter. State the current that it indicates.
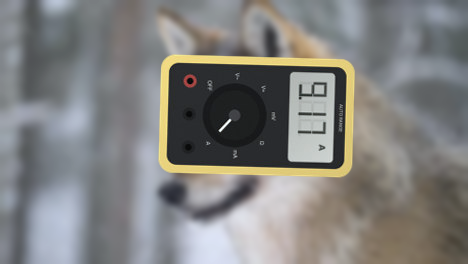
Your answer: 9.17 A
